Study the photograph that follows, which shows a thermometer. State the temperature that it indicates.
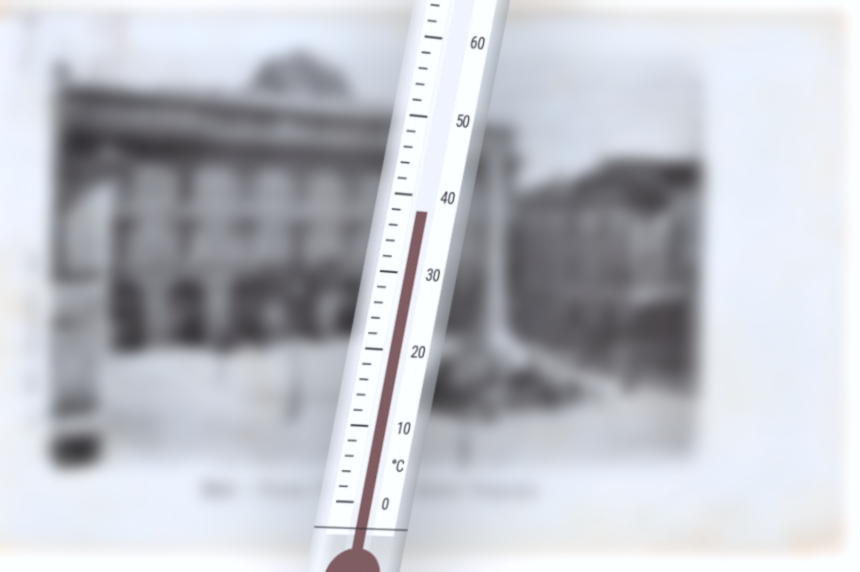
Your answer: 38 °C
